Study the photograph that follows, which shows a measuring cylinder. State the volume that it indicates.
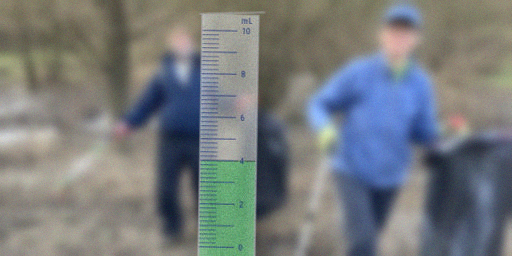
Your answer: 4 mL
